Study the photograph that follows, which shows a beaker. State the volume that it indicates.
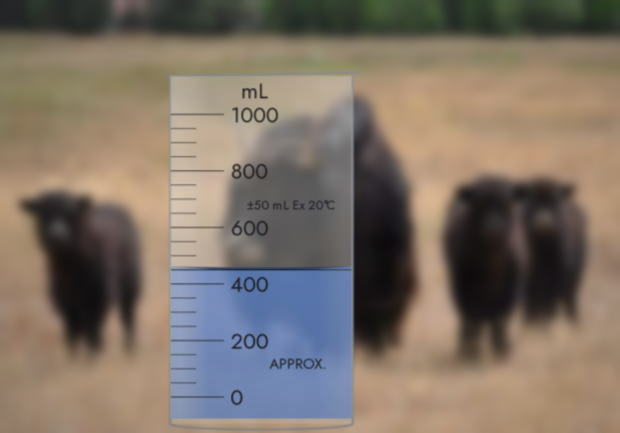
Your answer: 450 mL
